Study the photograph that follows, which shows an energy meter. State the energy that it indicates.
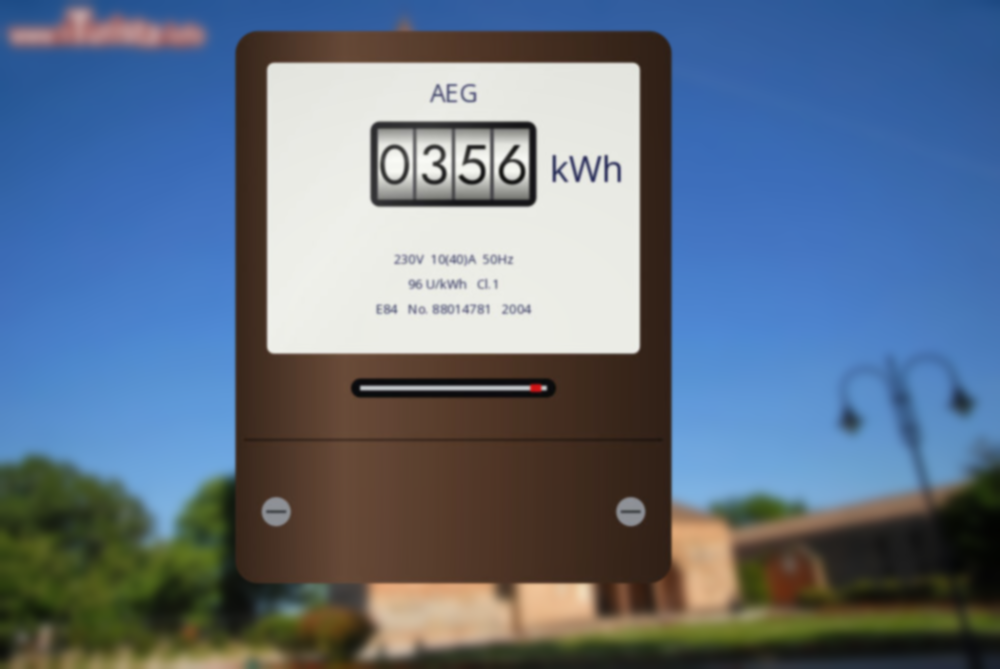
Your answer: 356 kWh
